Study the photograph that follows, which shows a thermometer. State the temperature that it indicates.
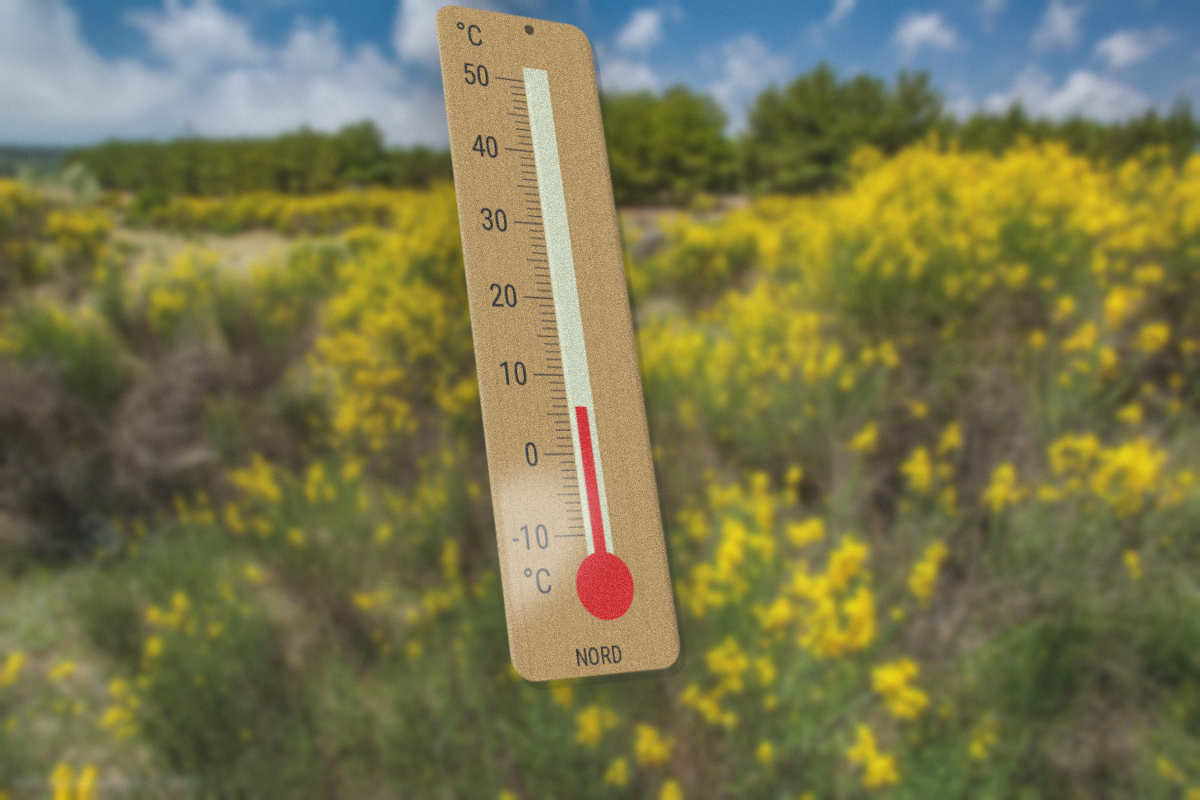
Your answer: 6 °C
